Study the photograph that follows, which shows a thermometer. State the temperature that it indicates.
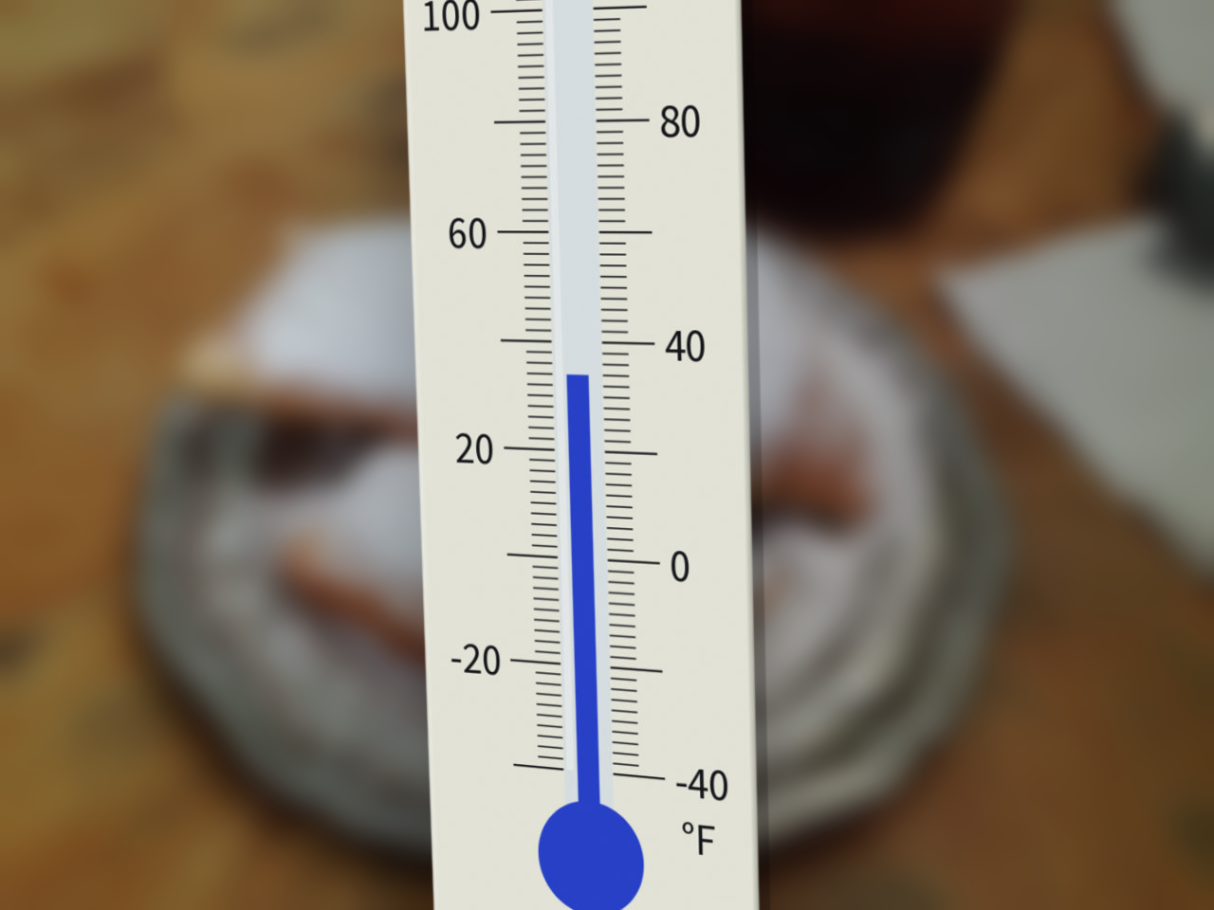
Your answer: 34 °F
